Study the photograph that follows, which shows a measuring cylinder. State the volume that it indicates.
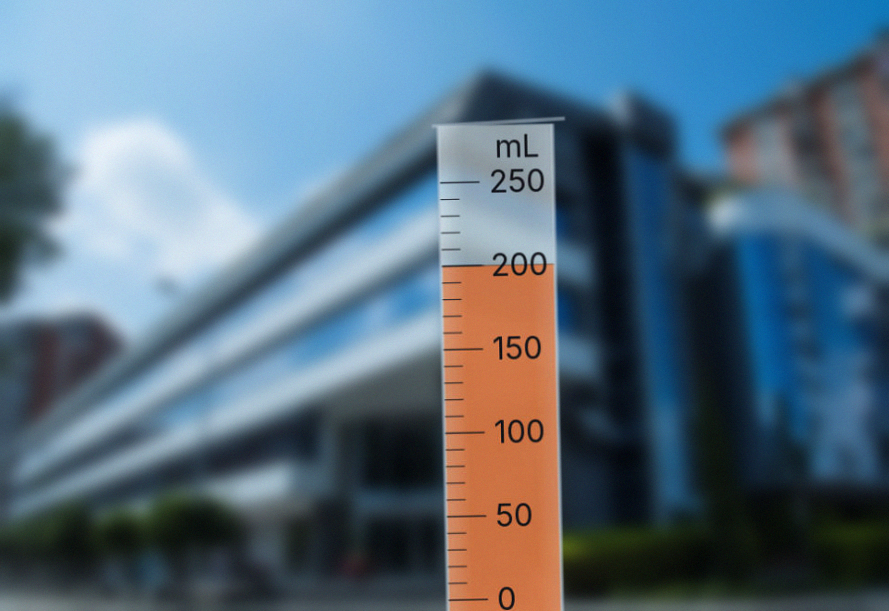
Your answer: 200 mL
